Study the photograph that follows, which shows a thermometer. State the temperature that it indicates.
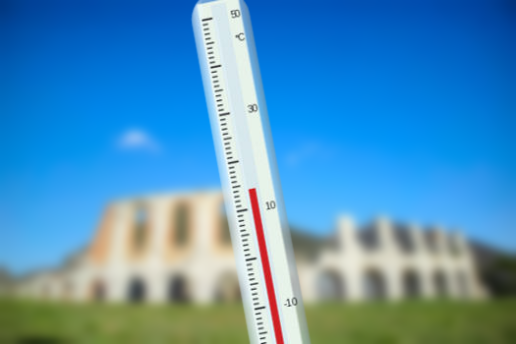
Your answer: 14 °C
